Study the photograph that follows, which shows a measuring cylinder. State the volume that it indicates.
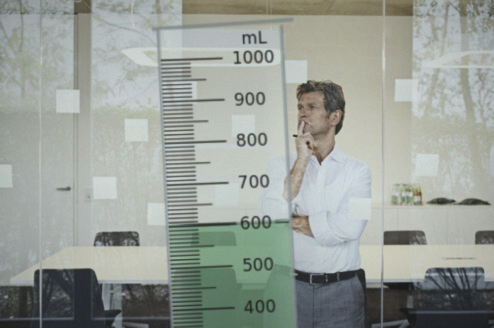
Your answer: 600 mL
